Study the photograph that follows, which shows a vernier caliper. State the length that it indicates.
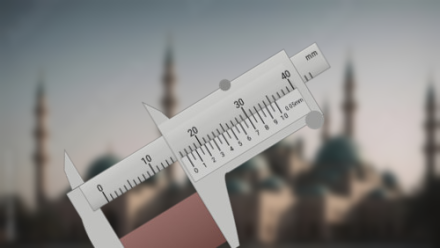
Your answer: 16.8 mm
